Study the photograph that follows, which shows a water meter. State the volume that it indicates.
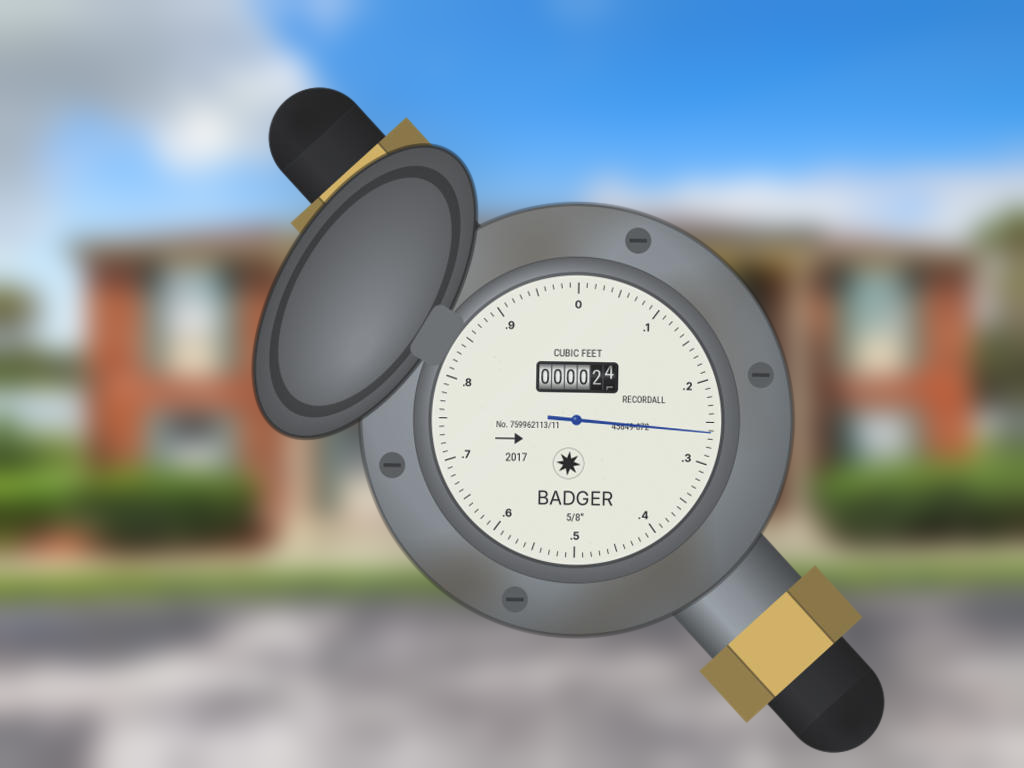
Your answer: 24.26 ft³
